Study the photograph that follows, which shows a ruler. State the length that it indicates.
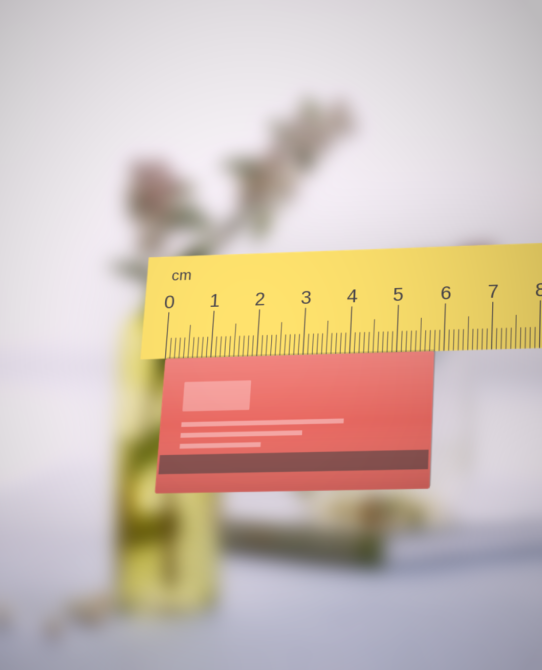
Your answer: 5.8 cm
